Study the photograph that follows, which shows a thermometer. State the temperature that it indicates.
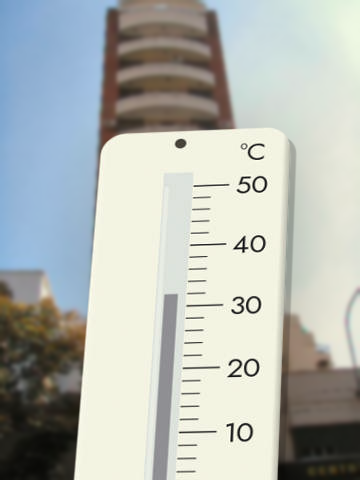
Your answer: 32 °C
